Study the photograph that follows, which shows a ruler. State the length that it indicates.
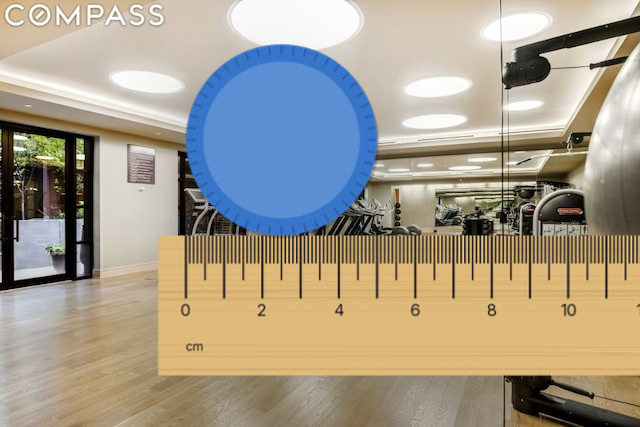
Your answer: 5 cm
